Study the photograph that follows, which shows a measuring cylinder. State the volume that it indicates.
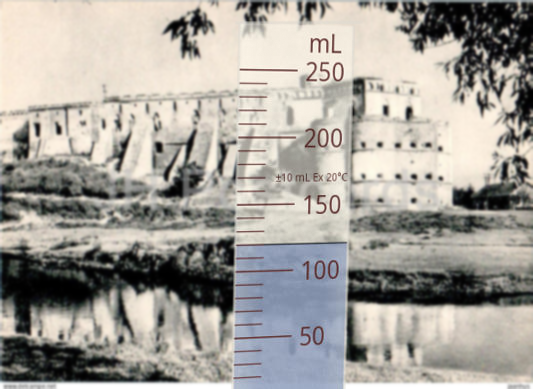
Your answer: 120 mL
